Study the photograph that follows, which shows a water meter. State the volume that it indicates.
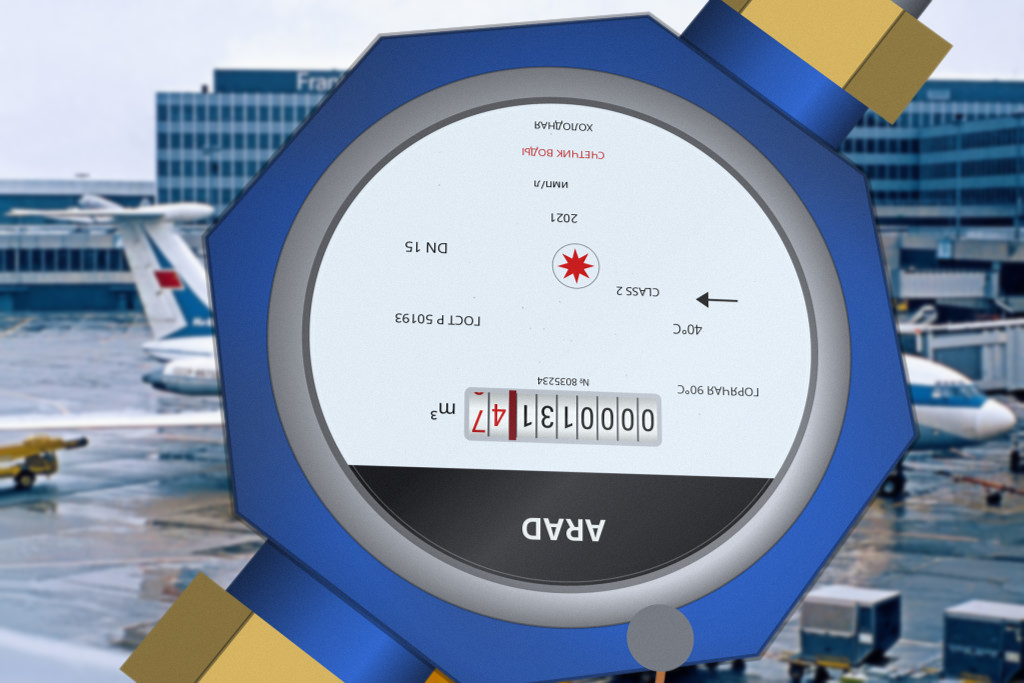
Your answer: 131.47 m³
